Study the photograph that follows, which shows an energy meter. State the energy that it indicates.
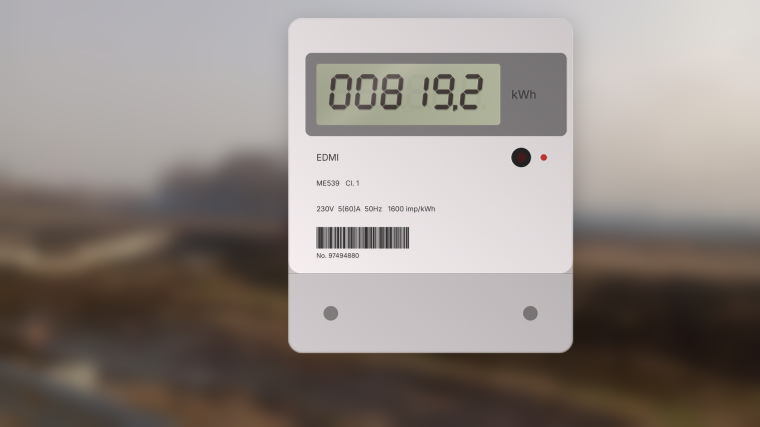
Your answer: 819.2 kWh
